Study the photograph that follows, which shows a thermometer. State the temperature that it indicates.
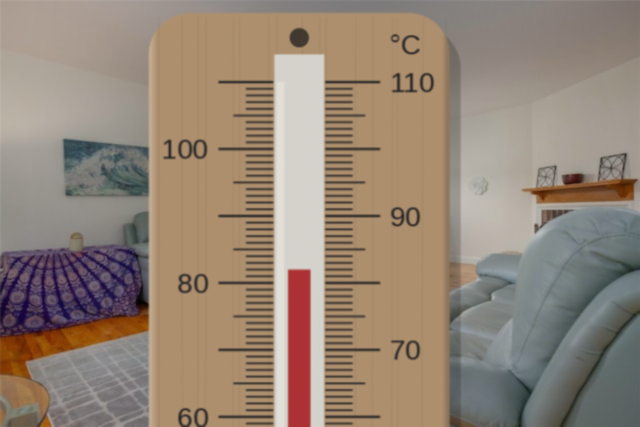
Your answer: 82 °C
